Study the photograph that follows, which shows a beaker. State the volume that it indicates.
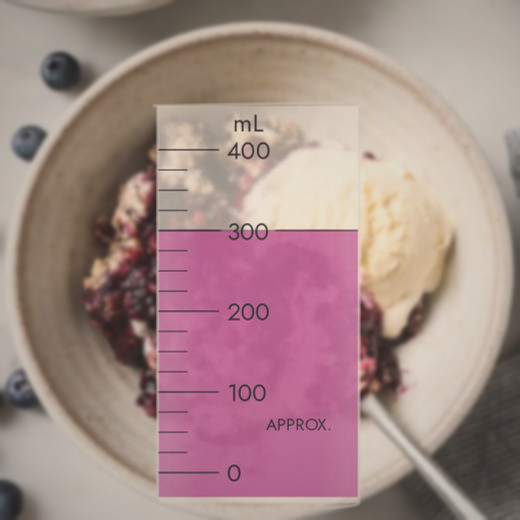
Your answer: 300 mL
